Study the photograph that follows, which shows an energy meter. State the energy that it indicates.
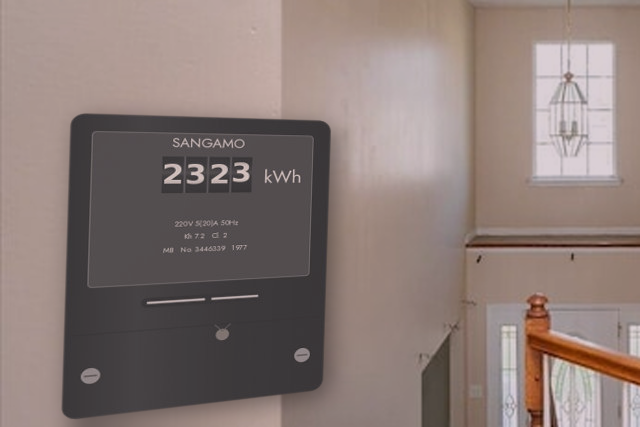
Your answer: 2323 kWh
